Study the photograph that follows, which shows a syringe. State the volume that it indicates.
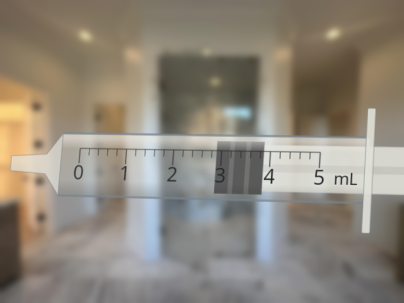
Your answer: 2.9 mL
